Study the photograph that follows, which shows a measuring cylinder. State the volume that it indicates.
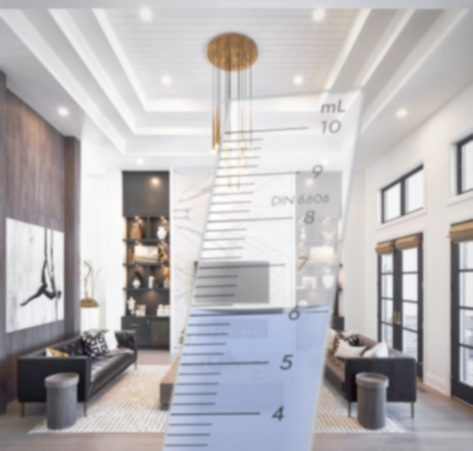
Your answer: 6 mL
